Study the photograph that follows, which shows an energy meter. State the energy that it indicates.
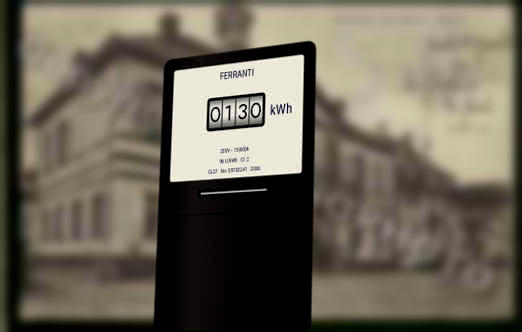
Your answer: 130 kWh
